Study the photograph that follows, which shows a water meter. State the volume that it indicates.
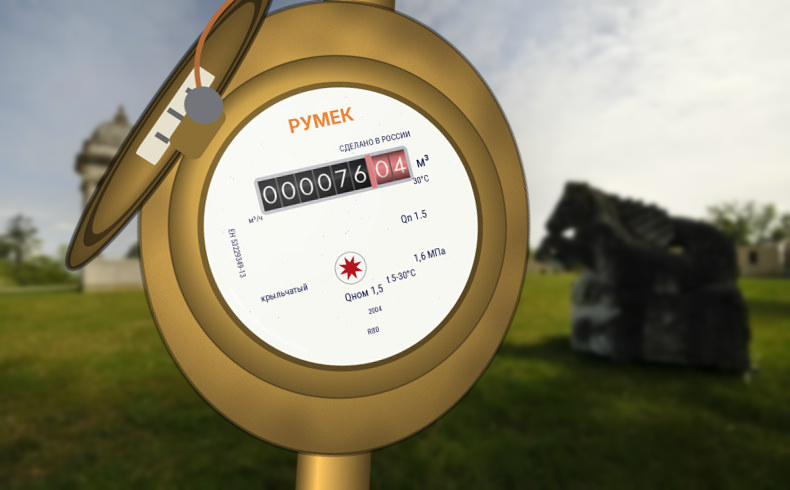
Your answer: 76.04 m³
